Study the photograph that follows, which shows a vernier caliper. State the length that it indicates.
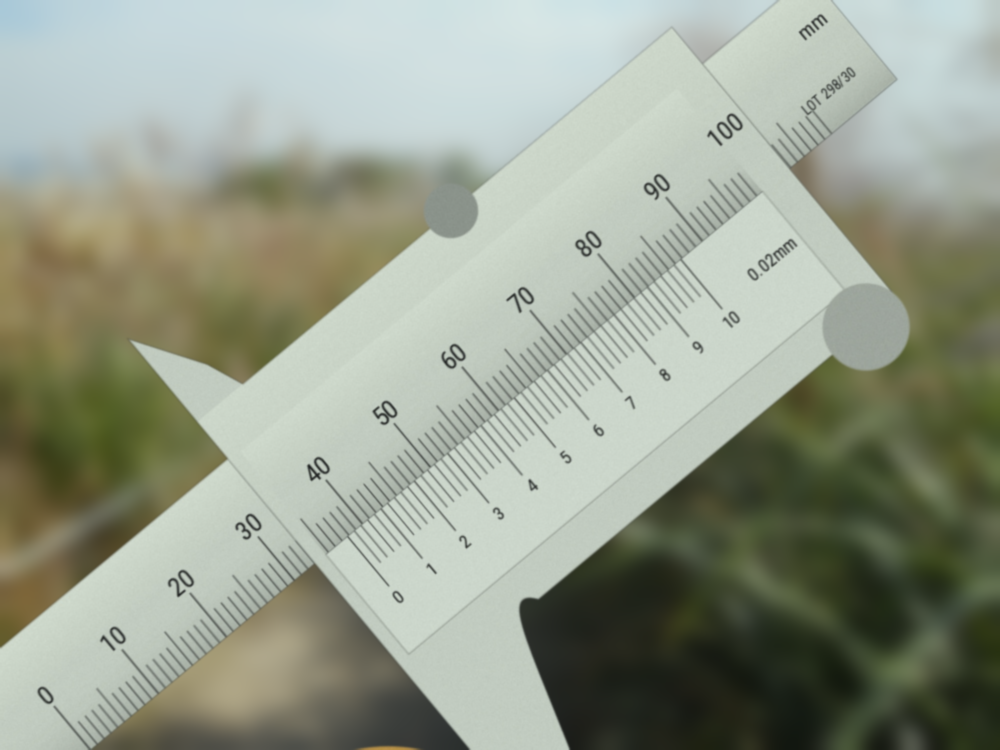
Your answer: 37.8 mm
